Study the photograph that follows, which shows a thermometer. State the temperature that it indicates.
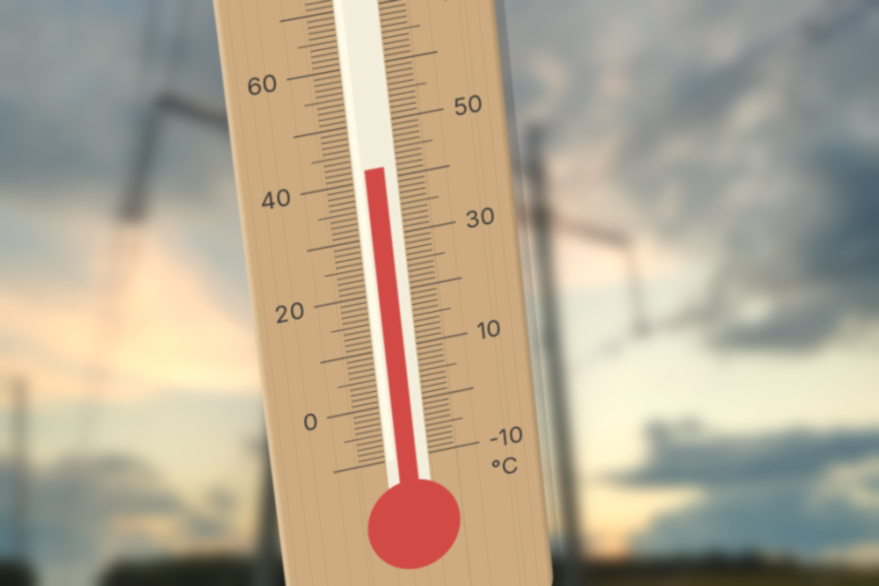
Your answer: 42 °C
